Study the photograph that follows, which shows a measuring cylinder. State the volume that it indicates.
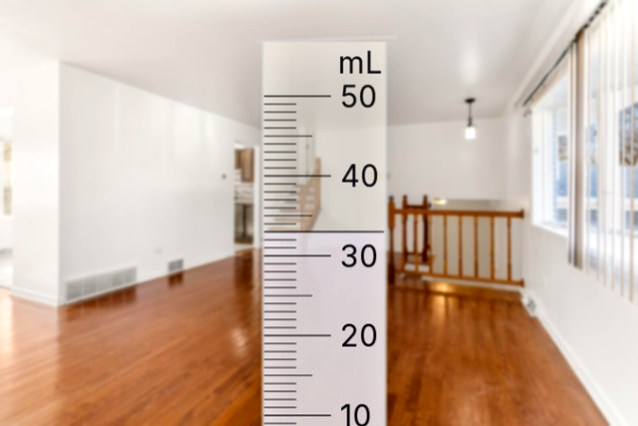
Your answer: 33 mL
